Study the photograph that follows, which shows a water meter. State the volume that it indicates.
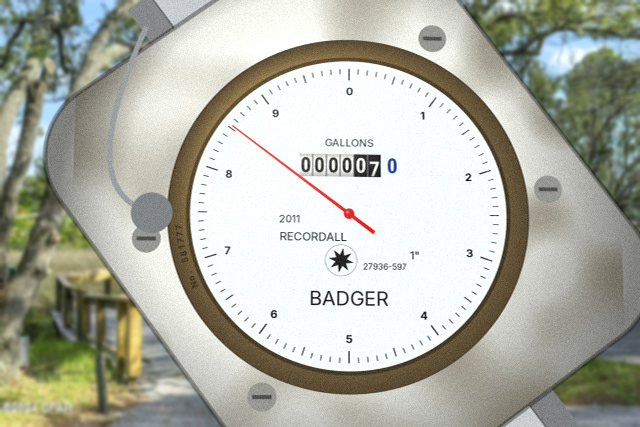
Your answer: 68.5 gal
